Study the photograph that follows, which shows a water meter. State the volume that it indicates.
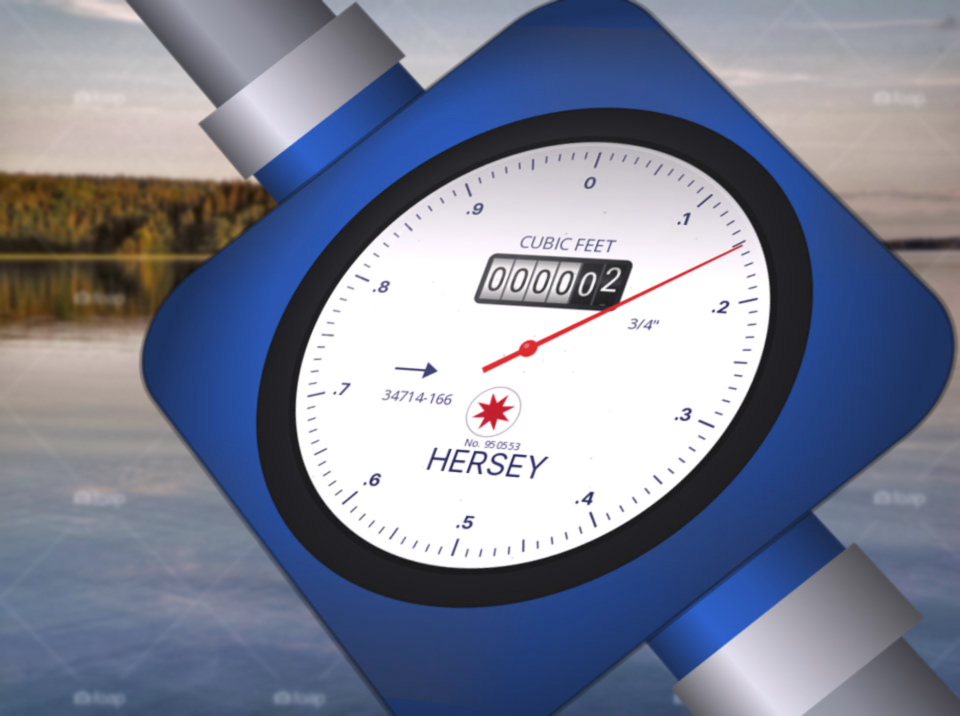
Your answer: 2.15 ft³
